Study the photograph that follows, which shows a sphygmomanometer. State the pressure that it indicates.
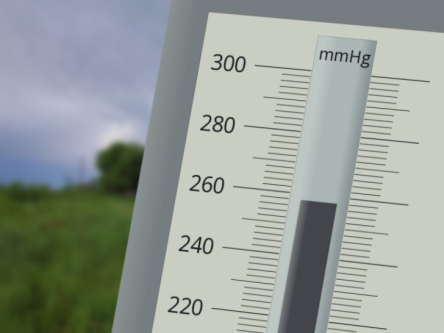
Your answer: 258 mmHg
